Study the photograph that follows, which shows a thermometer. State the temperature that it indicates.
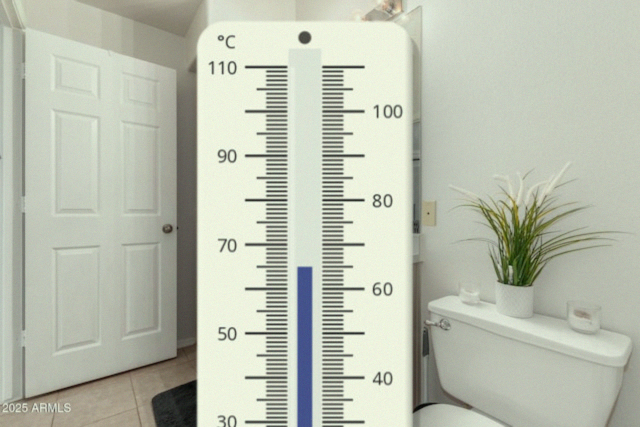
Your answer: 65 °C
